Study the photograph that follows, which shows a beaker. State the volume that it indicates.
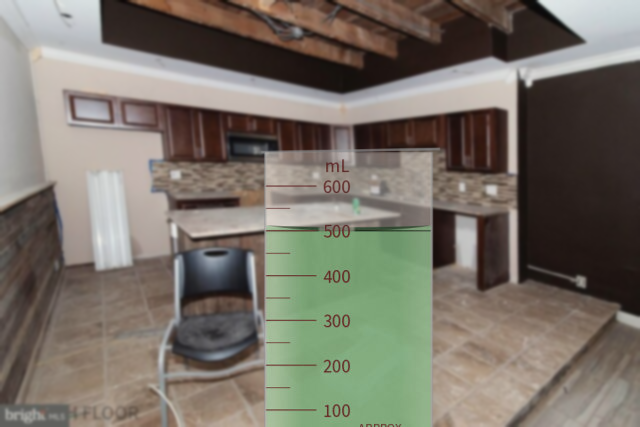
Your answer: 500 mL
